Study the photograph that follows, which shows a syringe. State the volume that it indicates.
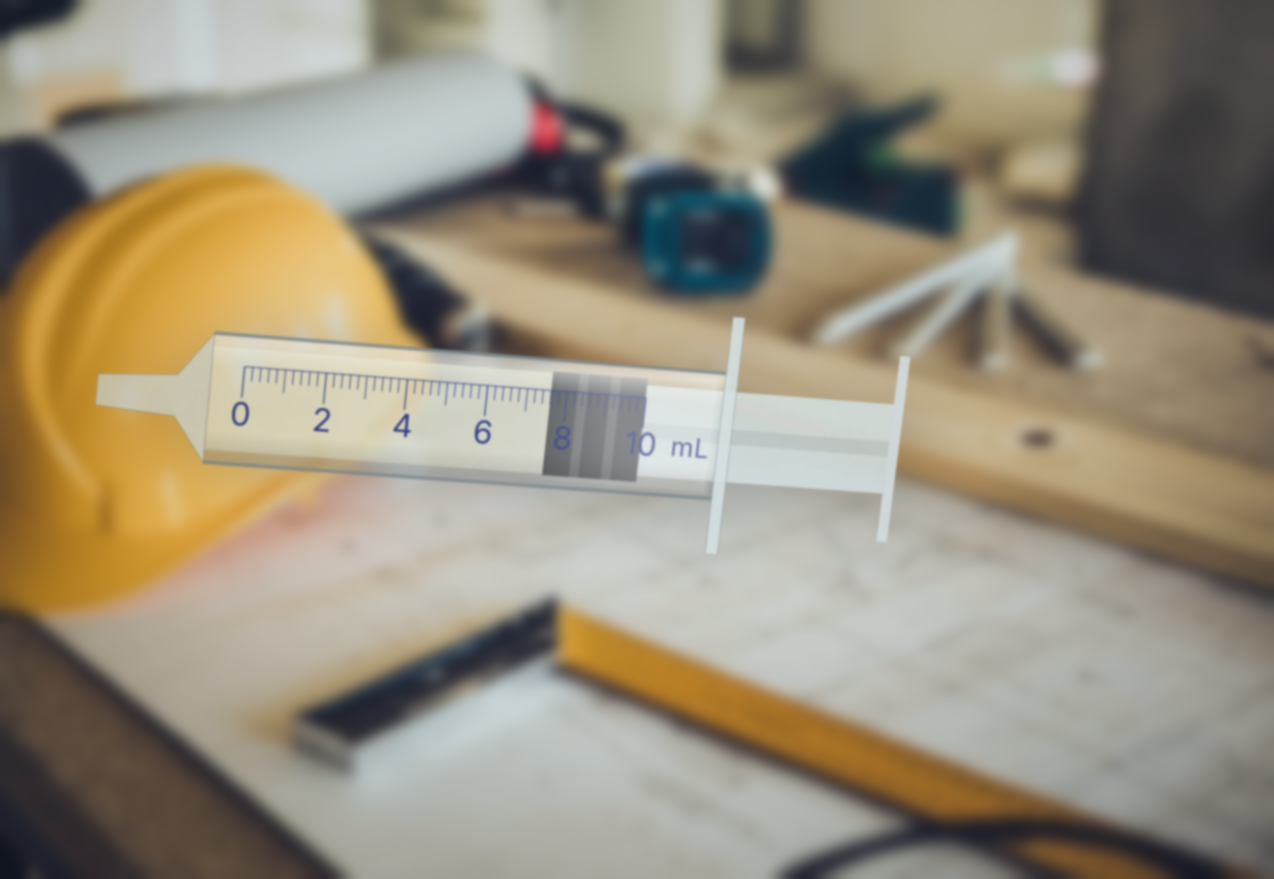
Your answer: 7.6 mL
